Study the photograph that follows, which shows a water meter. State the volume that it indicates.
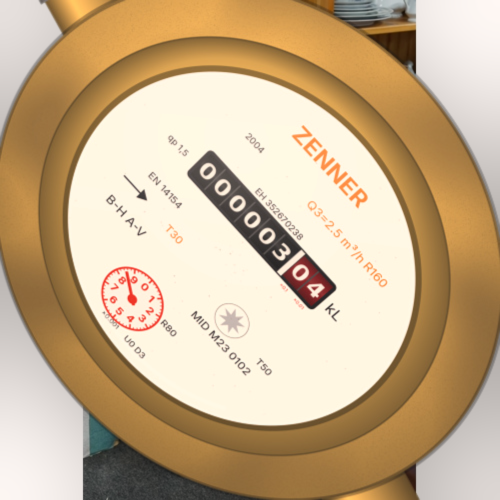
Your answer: 3.048 kL
